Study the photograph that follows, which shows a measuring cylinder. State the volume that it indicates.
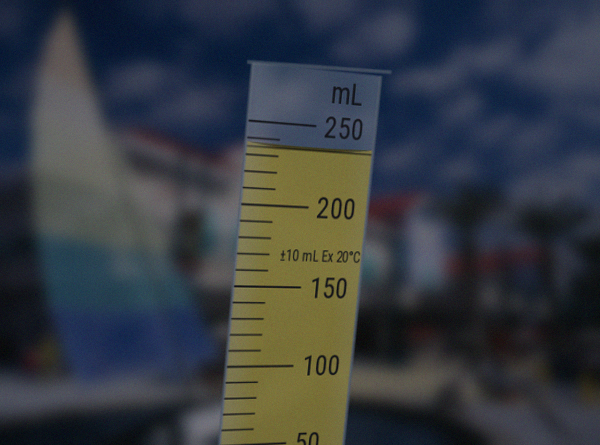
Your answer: 235 mL
